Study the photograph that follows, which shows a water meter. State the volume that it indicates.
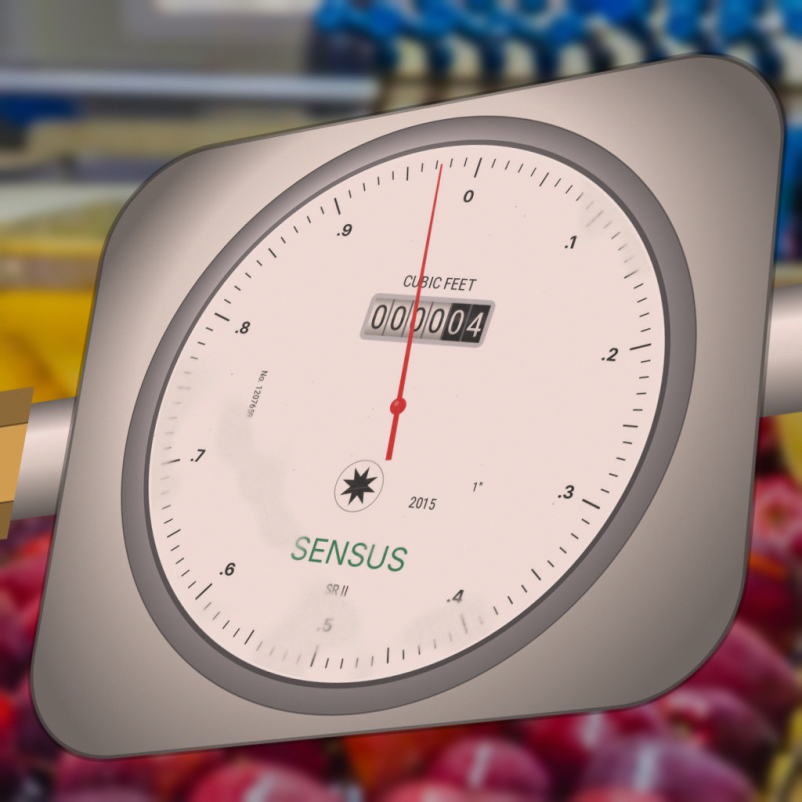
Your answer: 3.97 ft³
